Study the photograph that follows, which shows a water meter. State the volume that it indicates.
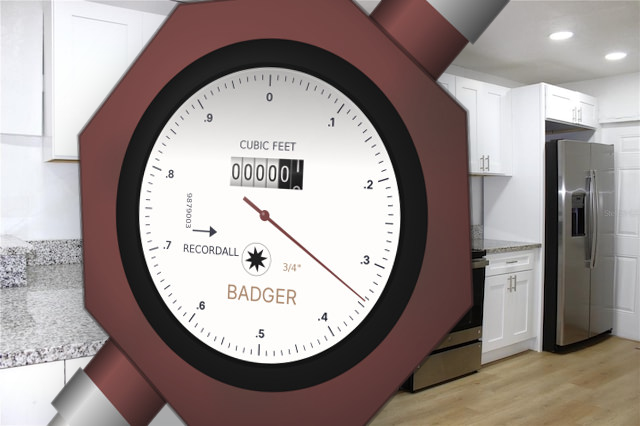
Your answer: 1.34 ft³
